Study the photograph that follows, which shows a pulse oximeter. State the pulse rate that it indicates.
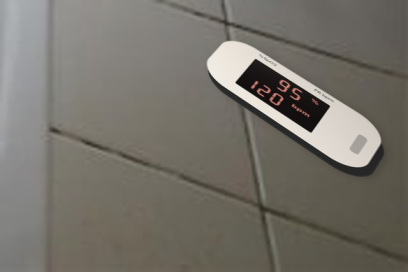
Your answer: 120 bpm
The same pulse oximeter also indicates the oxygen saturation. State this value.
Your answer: 95 %
